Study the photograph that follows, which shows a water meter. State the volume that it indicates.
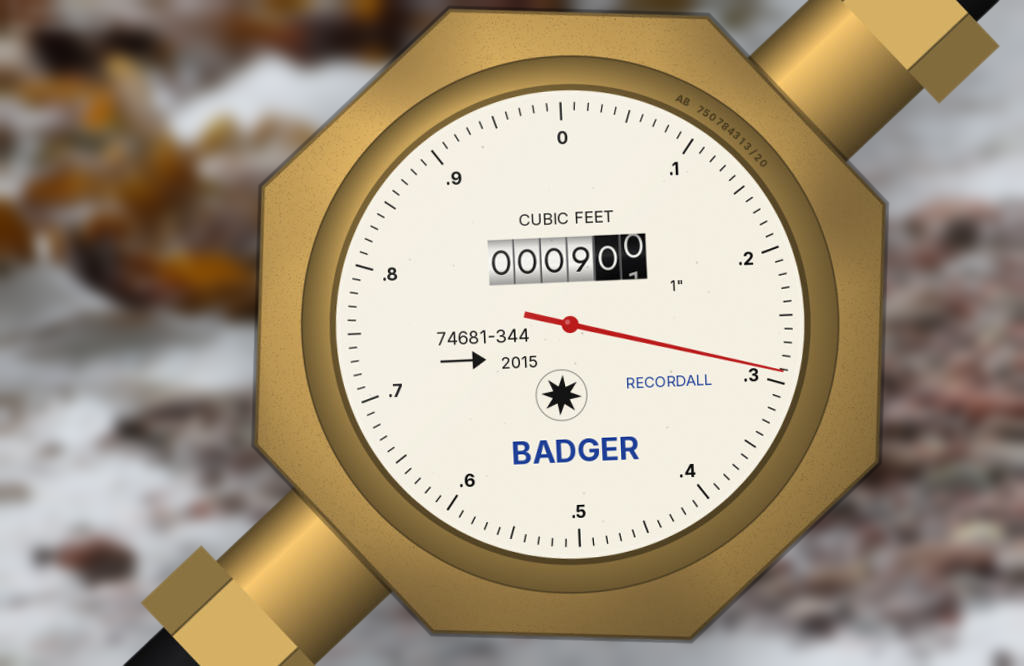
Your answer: 900.29 ft³
